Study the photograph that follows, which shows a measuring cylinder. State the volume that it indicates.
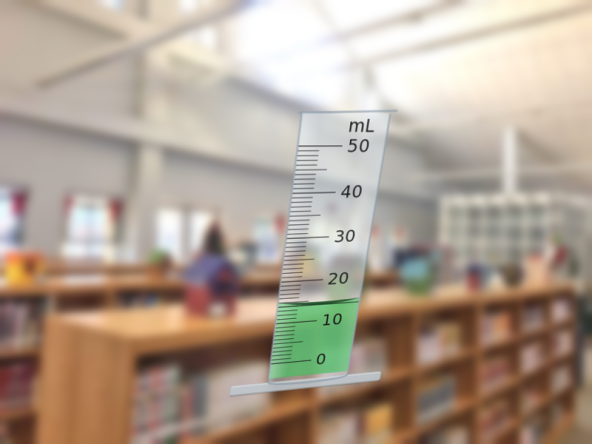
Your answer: 14 mL
